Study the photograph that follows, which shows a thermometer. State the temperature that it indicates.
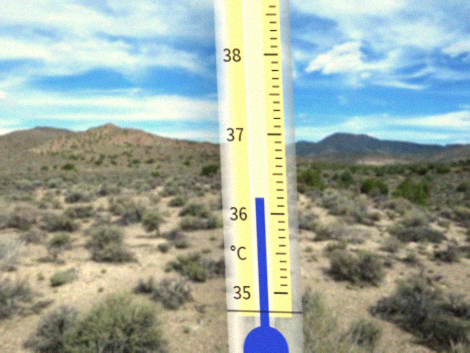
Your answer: 36.2 °C
